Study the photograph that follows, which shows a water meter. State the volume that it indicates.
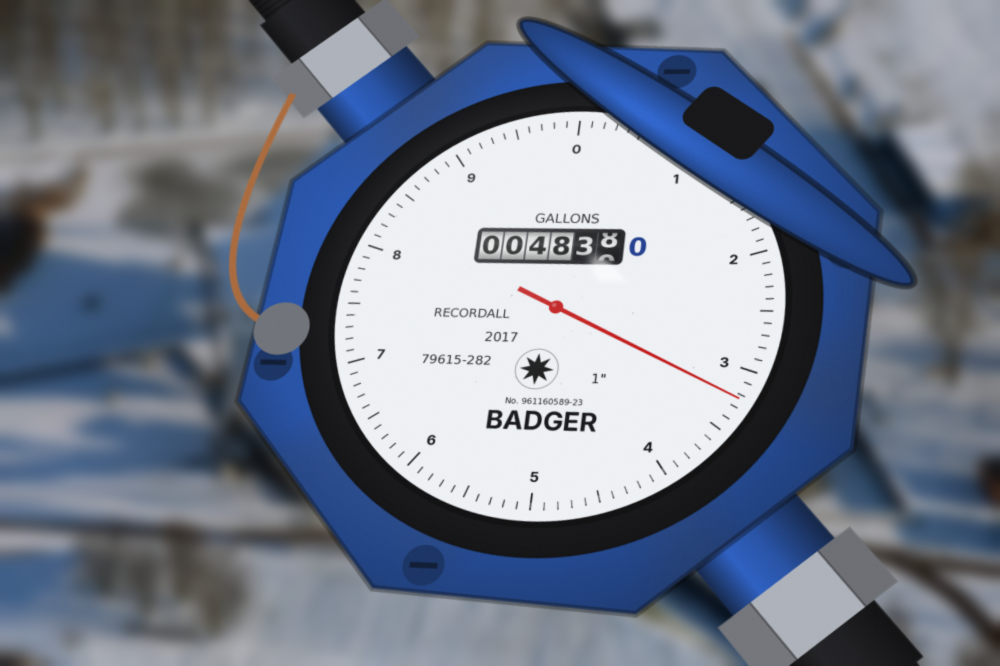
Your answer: 48383.2 gal
